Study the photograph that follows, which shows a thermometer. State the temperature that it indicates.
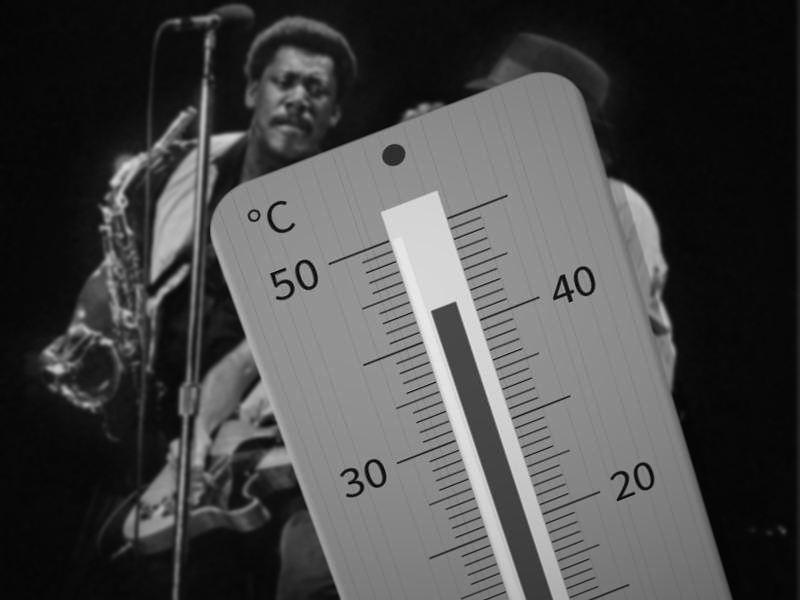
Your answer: 42.5 °C
